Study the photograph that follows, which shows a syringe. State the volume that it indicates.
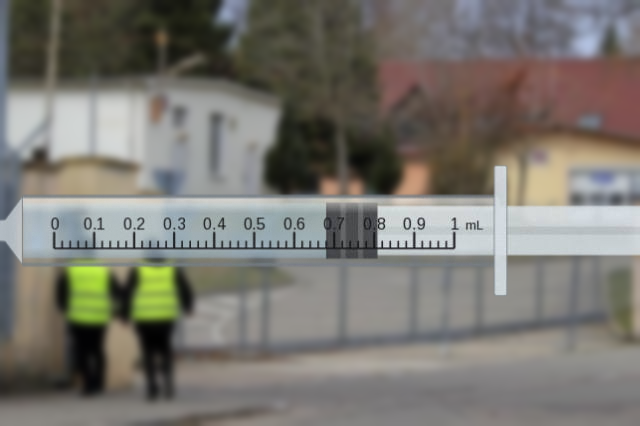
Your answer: 0.68 mL
